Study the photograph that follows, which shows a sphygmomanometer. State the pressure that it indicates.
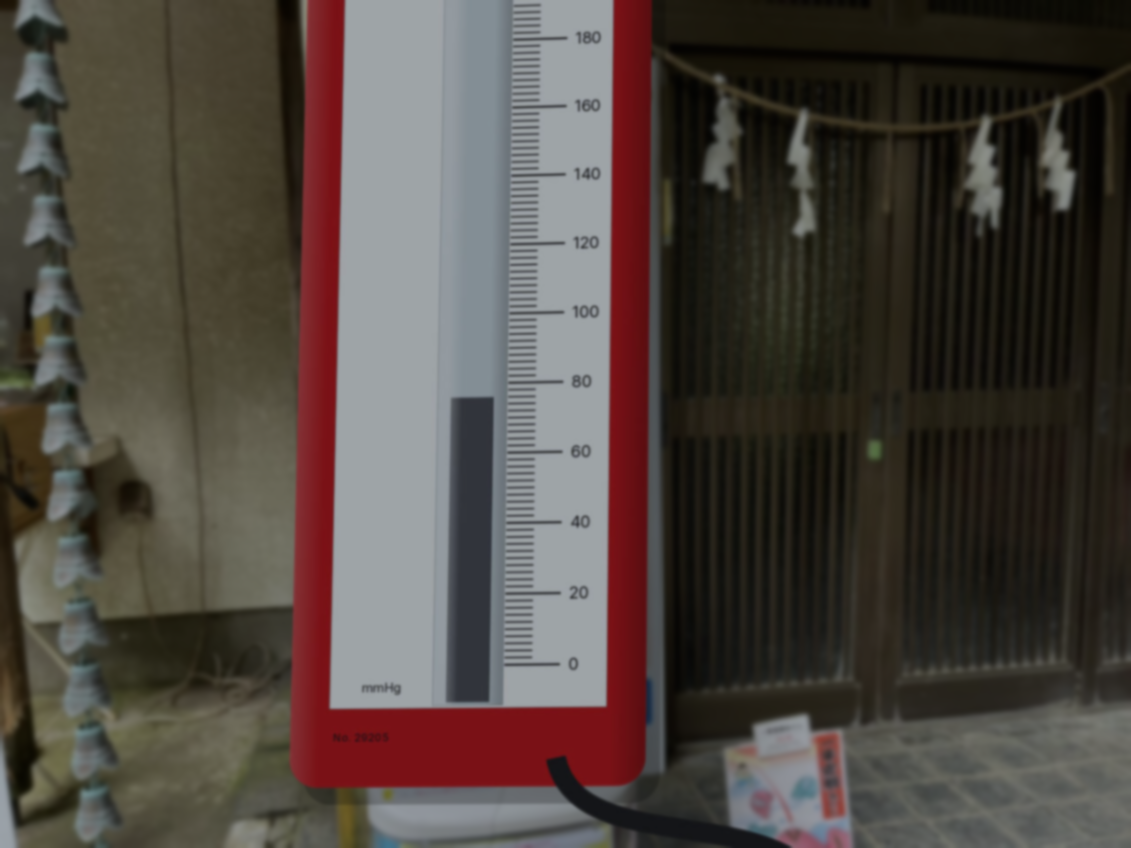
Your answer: 76 mmHg
